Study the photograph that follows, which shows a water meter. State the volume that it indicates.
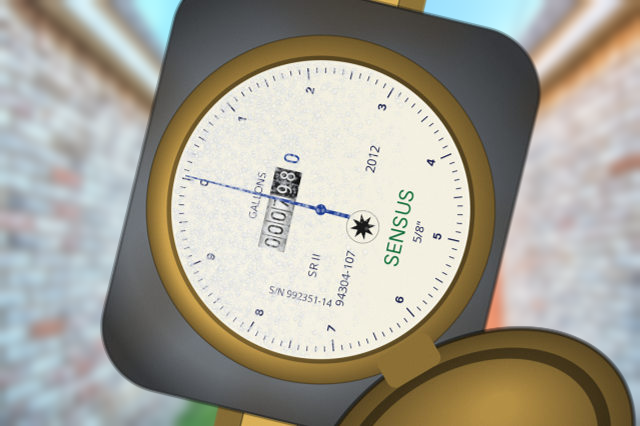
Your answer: 7980.0 gal
